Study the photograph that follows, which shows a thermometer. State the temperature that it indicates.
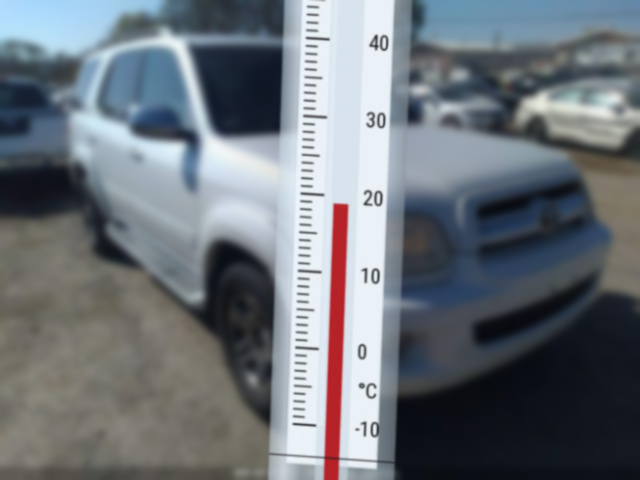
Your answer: 19 °C
